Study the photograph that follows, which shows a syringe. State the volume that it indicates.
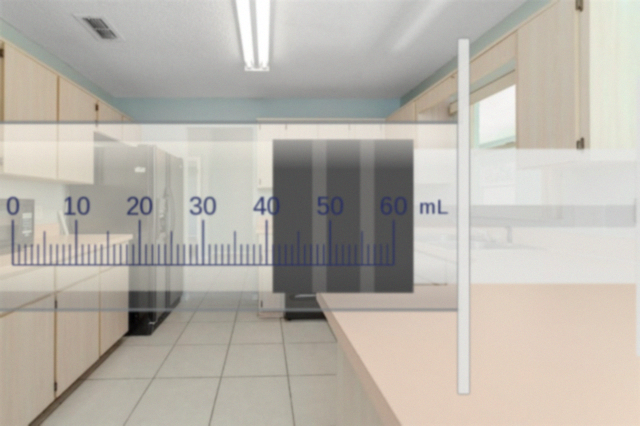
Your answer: 41 mL
